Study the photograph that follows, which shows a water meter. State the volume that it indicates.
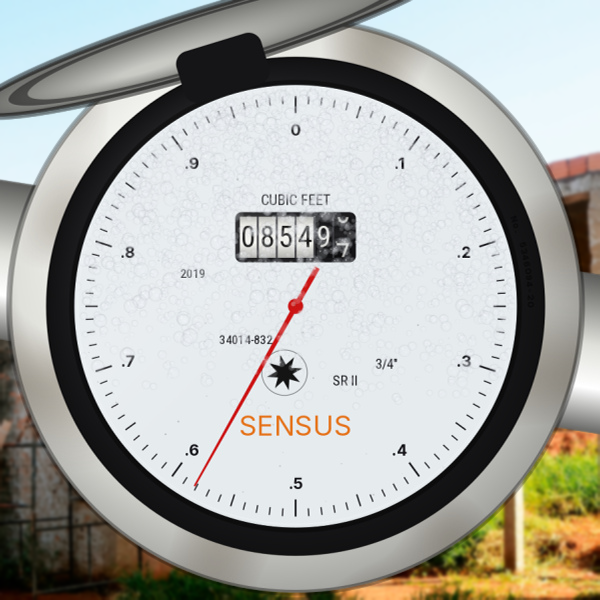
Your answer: 85496.58 ft³
